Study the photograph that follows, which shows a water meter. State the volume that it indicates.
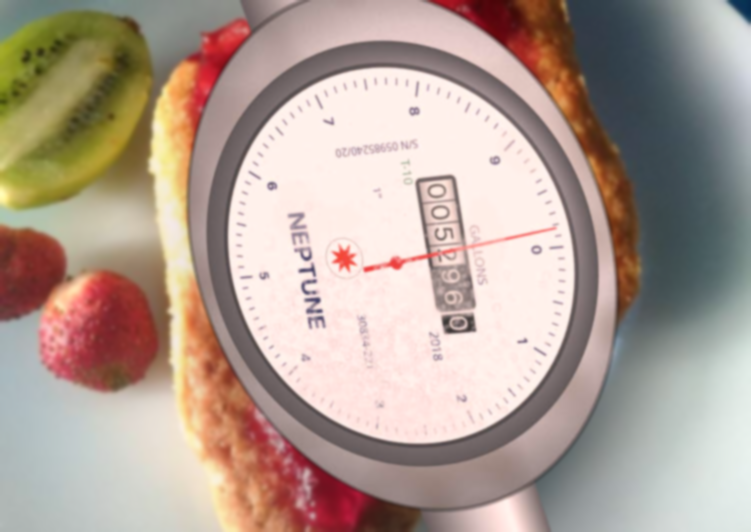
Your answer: 52959.8 gal
